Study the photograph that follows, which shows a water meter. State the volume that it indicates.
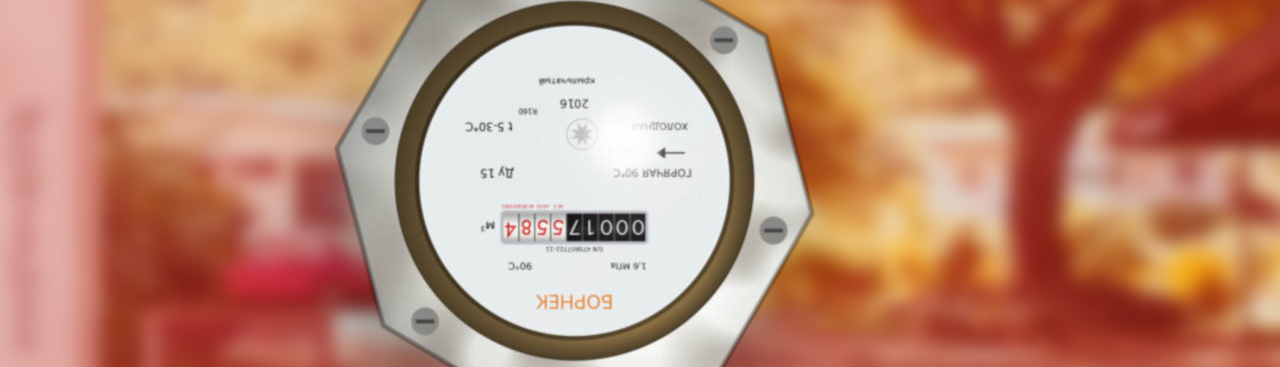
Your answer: 17.5584 m³
